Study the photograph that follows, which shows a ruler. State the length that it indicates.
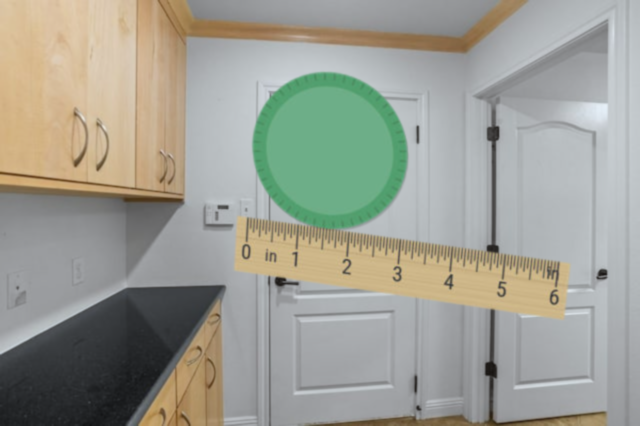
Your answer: 3 in
